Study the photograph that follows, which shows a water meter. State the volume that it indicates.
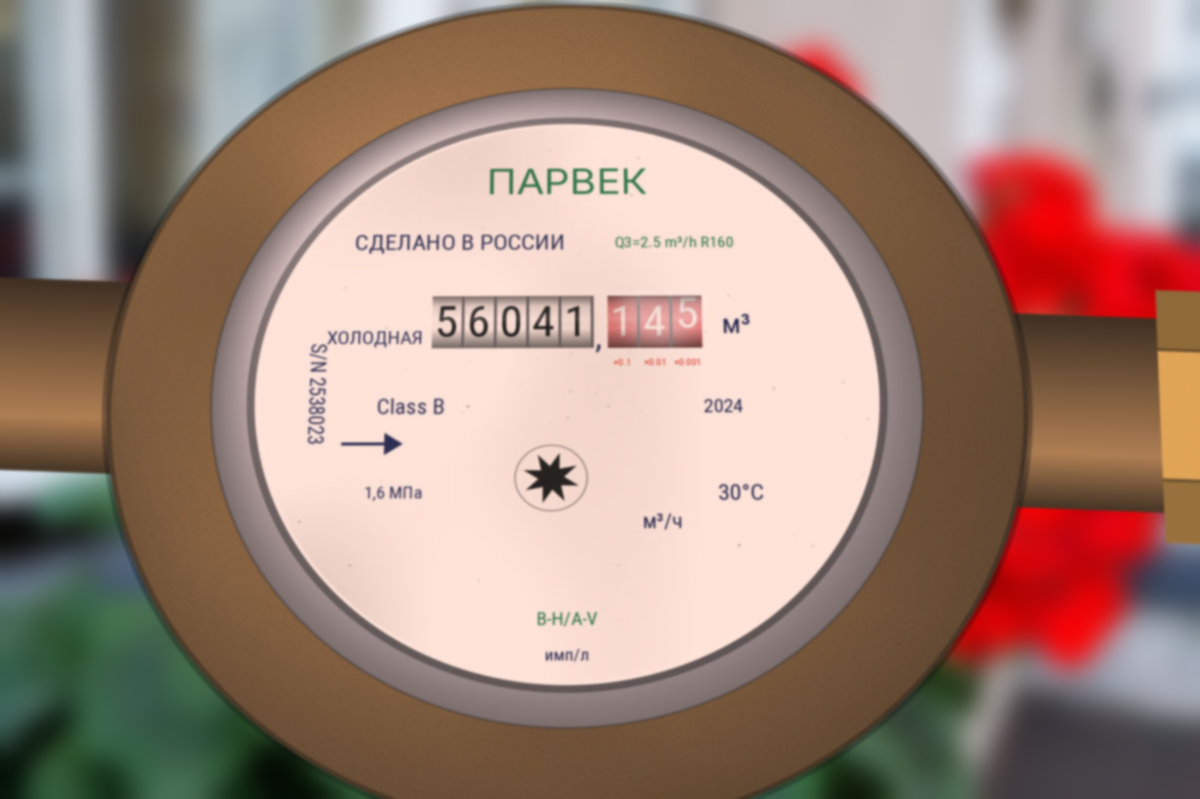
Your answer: 56041.145 m³
